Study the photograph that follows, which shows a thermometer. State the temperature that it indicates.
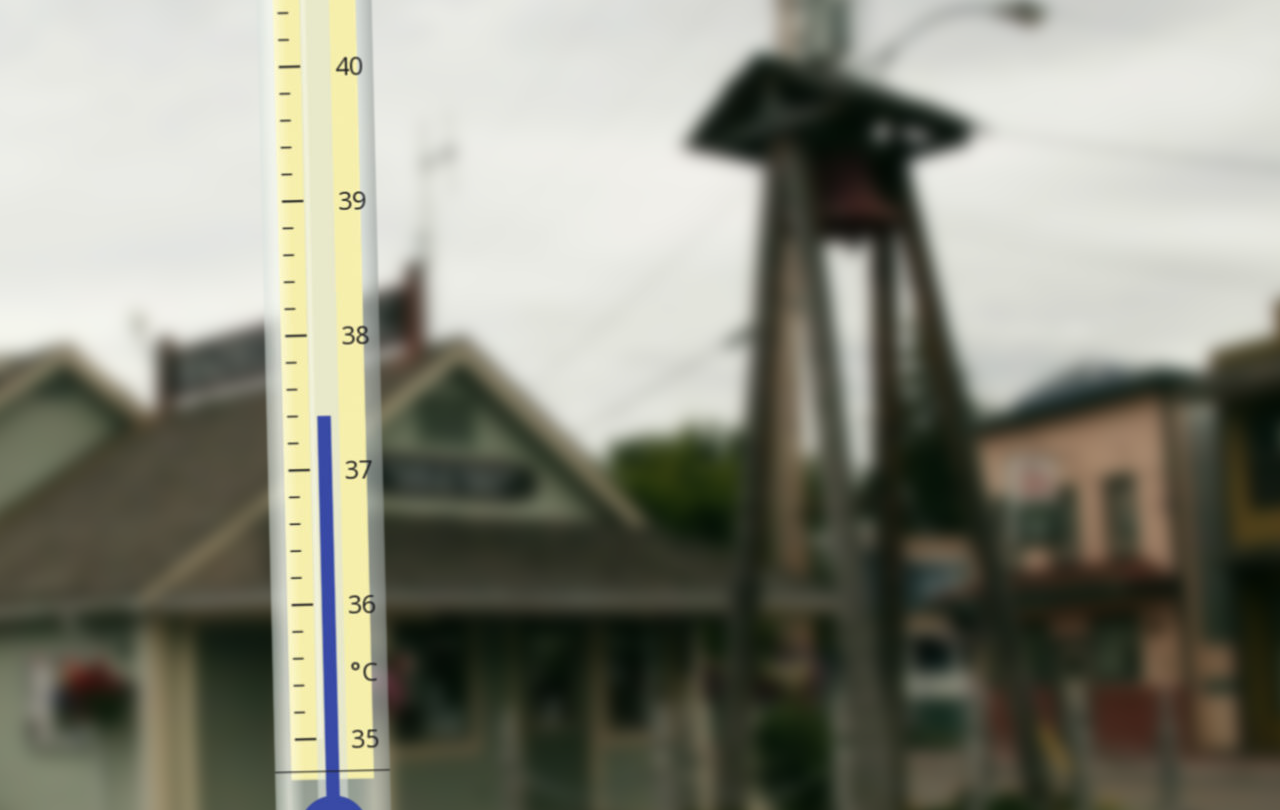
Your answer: 37.4 °C
